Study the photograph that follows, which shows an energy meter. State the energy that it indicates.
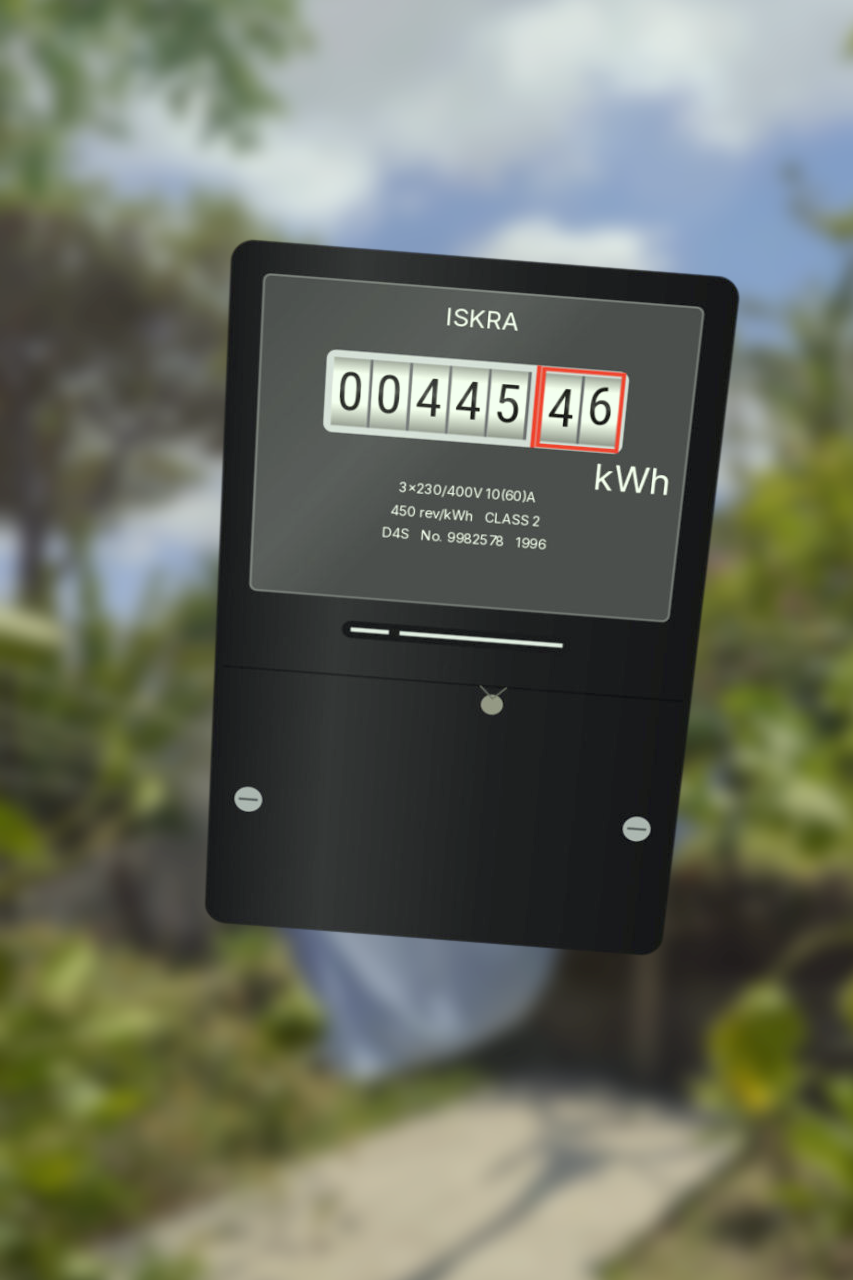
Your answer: 445.46 kWh
